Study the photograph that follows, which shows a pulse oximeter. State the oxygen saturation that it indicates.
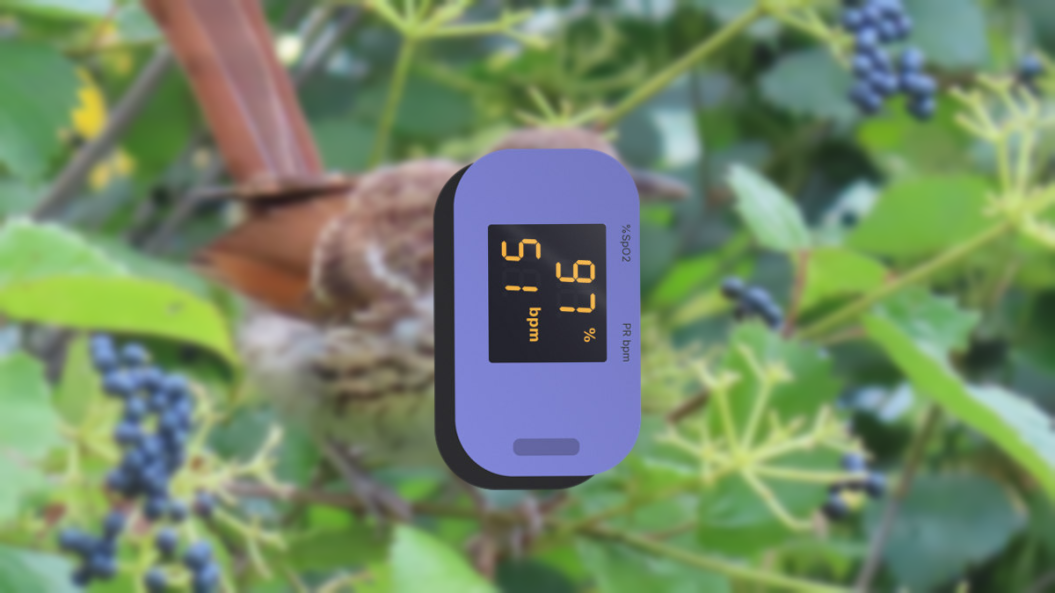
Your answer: 97 %
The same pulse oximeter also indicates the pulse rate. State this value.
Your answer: 51 bpm
